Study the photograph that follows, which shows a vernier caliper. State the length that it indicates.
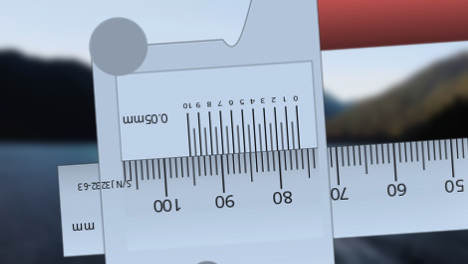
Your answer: 76.4 mm
